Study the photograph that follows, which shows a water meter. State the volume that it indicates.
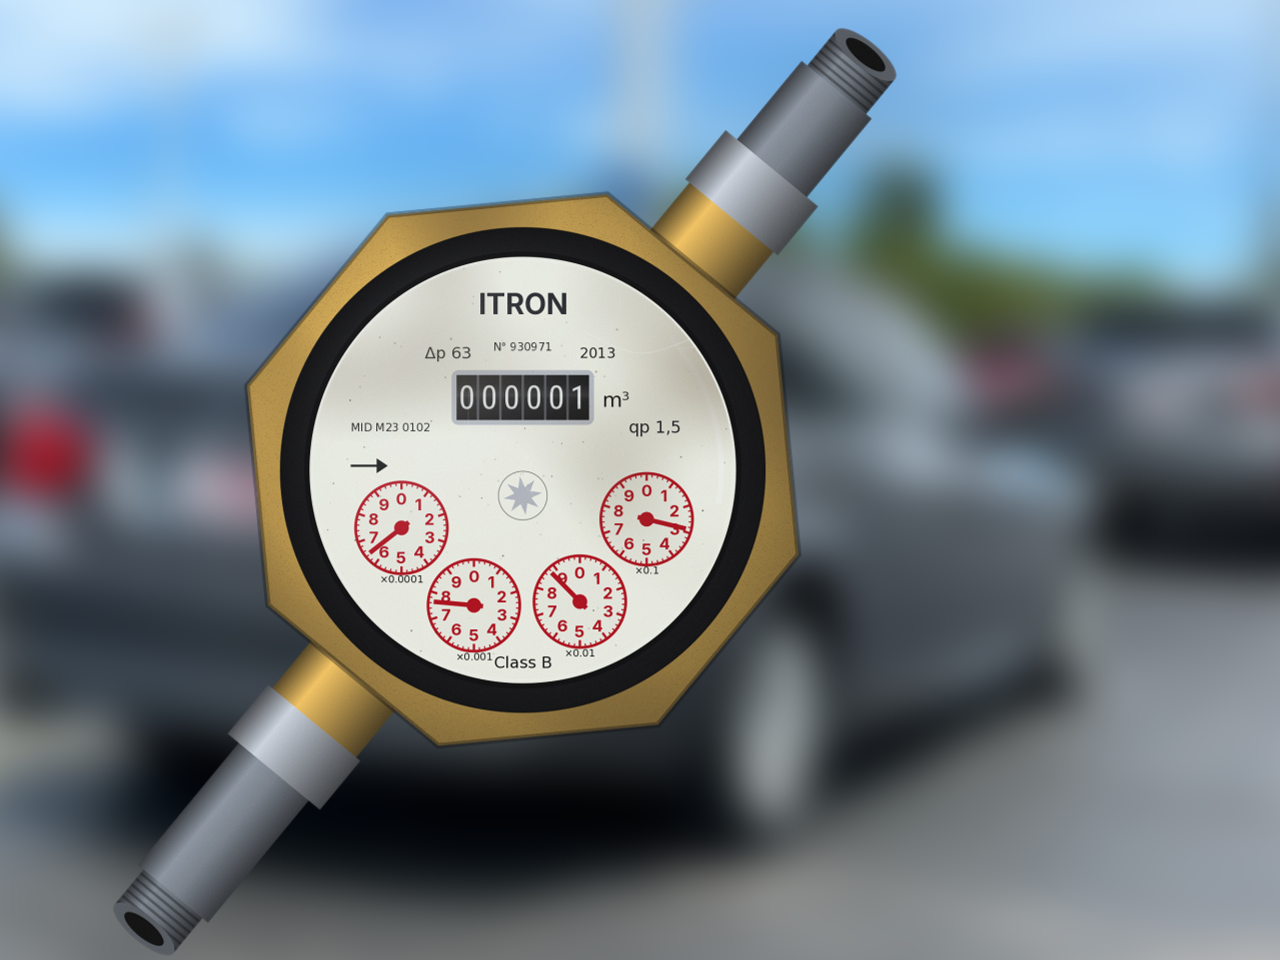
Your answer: 1.2876 m³
